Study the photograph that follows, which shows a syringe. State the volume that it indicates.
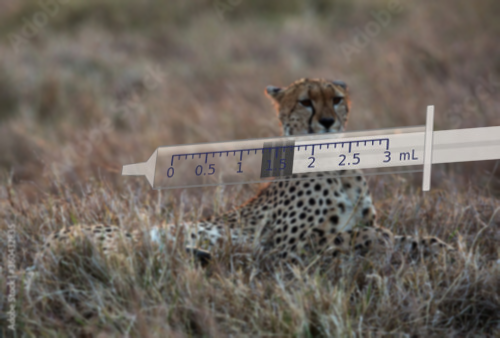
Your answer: 1.3 mL
